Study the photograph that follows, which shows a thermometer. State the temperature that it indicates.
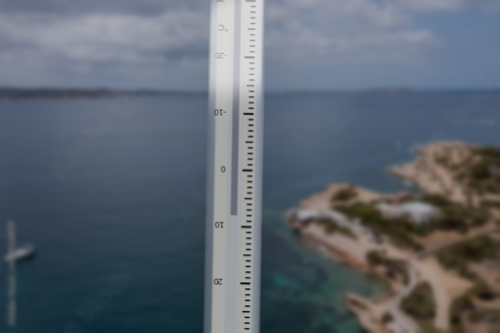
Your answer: 8 °C
